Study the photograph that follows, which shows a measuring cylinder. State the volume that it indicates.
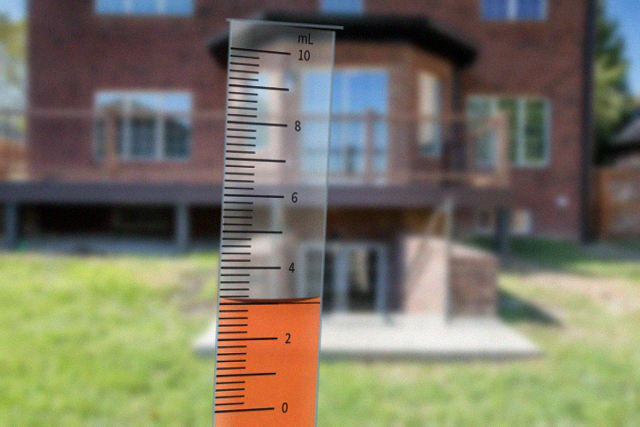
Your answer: 3 mL
